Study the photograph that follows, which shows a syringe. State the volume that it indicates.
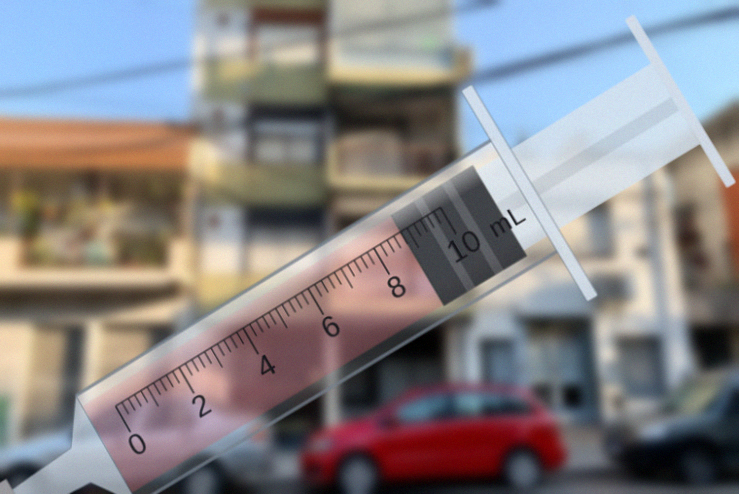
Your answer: 8.8 mL
